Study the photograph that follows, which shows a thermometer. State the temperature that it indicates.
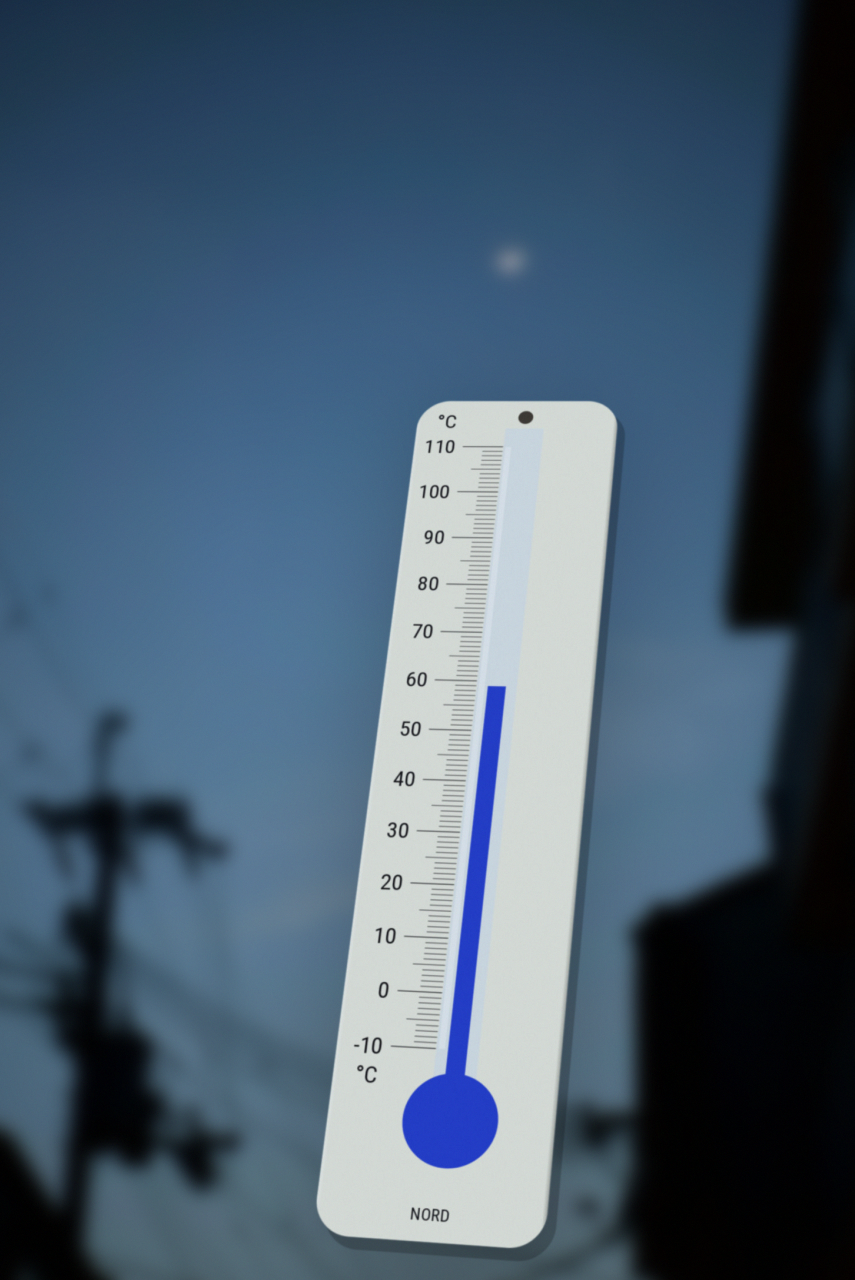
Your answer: 59 °C
